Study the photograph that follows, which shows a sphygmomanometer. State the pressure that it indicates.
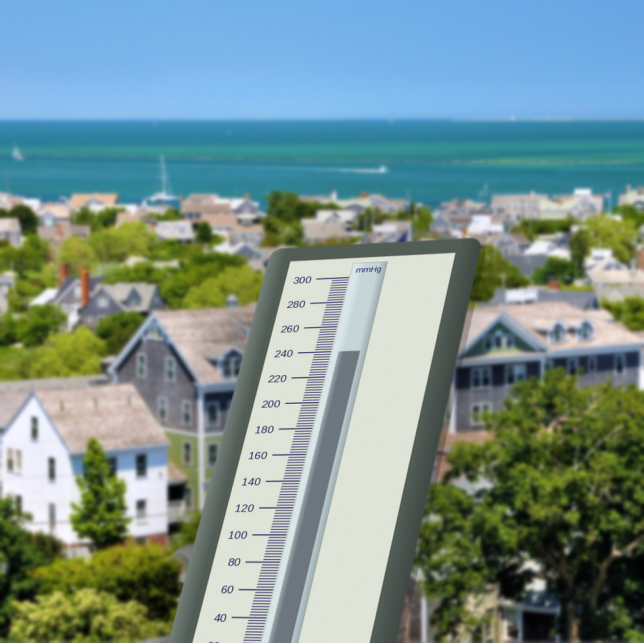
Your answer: 240 mmHg
